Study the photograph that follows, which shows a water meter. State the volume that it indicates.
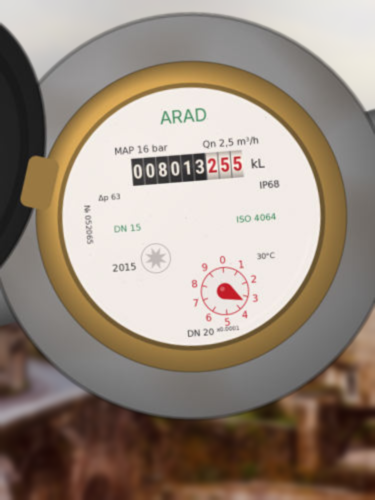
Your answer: 8013.2553 kL
